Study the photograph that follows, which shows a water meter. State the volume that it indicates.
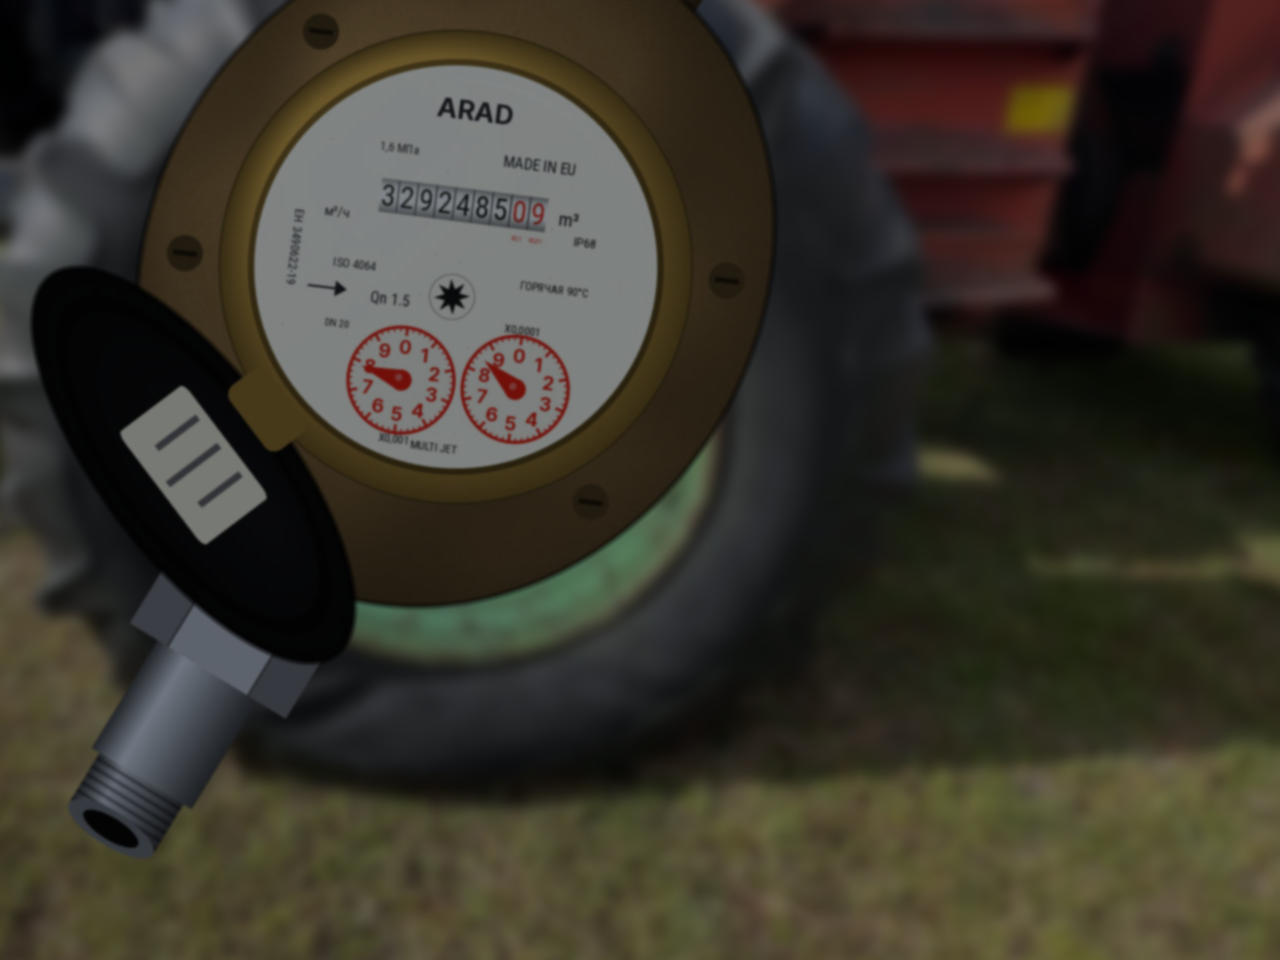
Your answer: 3292485.0978 m³
